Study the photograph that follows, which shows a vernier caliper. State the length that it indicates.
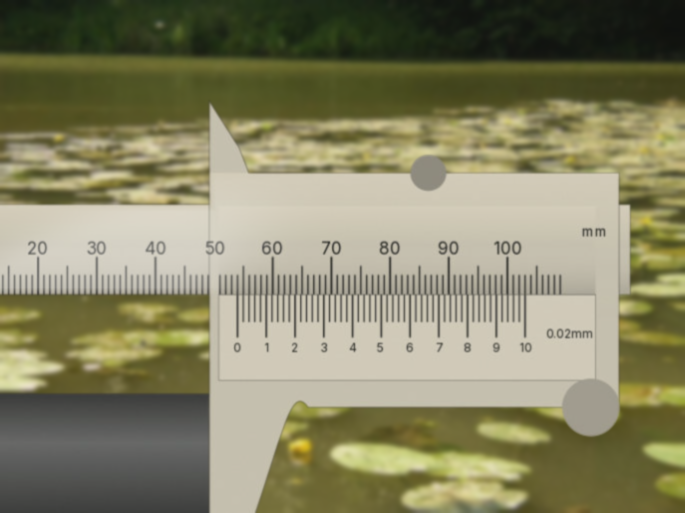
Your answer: 54.0 mm
